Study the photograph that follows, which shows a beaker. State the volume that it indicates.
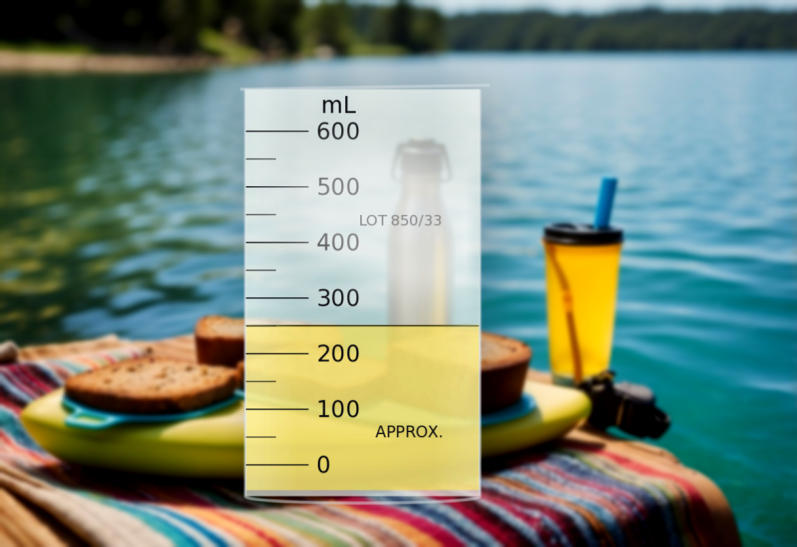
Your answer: 250 mL
